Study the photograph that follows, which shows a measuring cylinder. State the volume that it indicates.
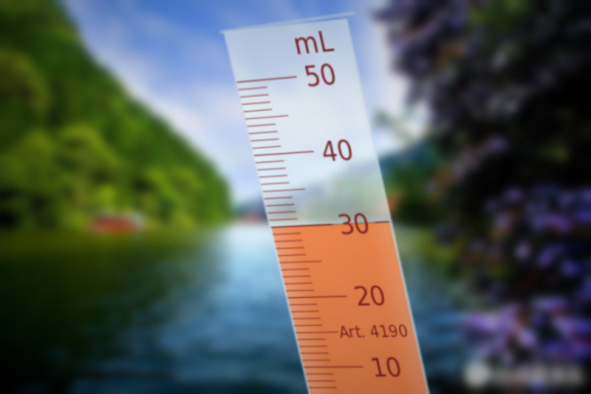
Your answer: 30 mL
